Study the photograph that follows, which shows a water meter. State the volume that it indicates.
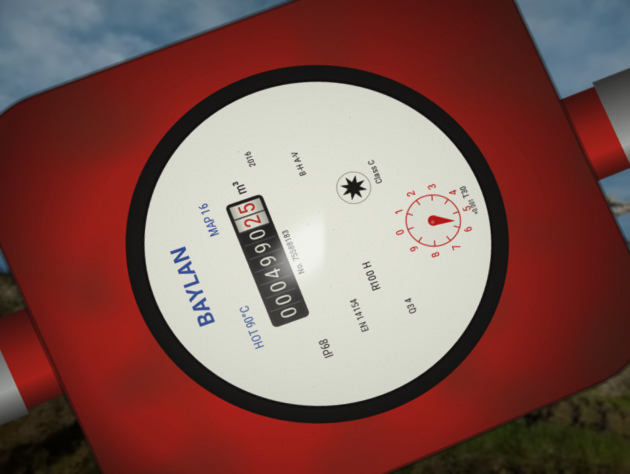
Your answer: 4990.255 m³
